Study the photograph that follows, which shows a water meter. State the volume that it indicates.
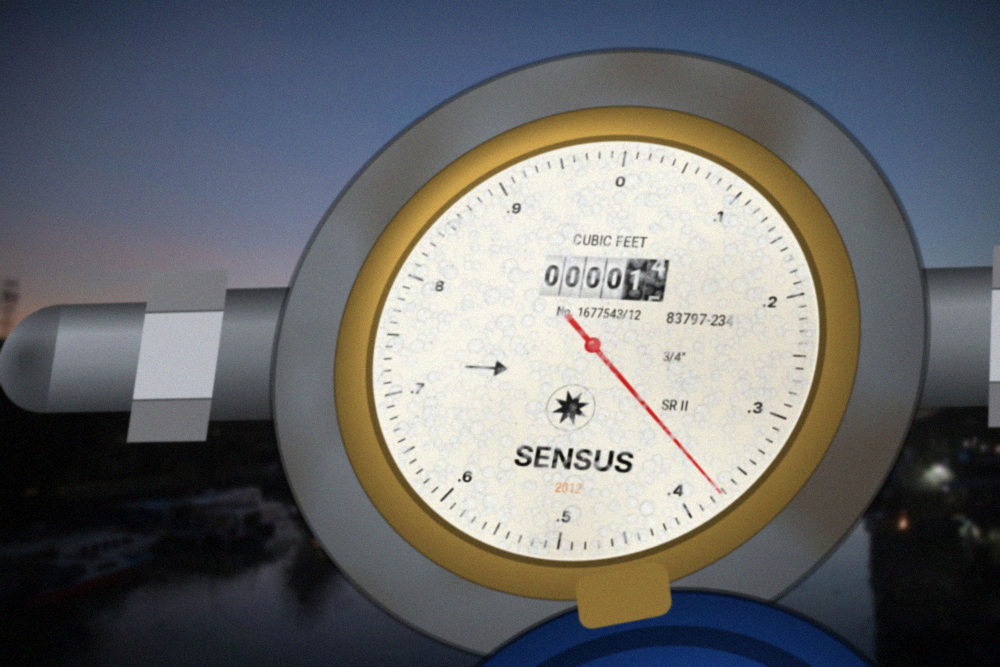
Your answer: 14.37 ft³
